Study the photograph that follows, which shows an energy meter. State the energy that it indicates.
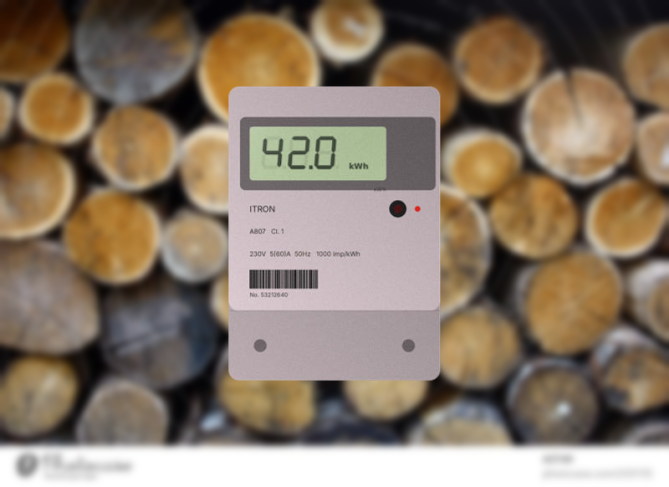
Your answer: 42.0 kWh
